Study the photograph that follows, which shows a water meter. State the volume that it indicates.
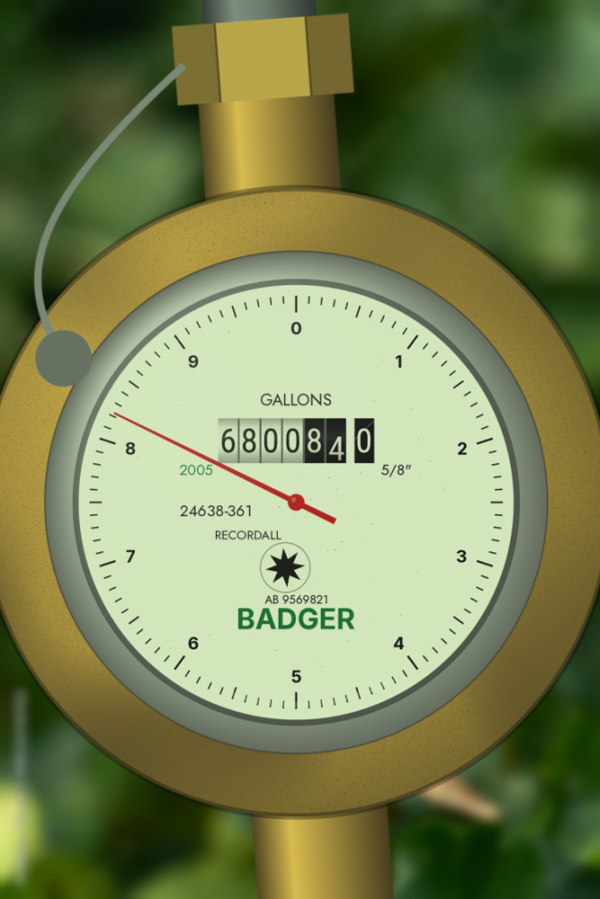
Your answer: 6800838.2 gal
